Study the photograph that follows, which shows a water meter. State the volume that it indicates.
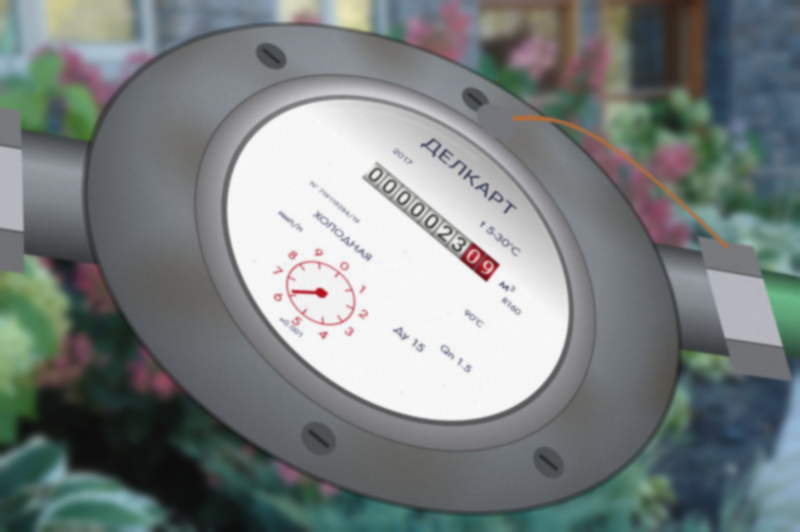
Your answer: 23.096 m³
